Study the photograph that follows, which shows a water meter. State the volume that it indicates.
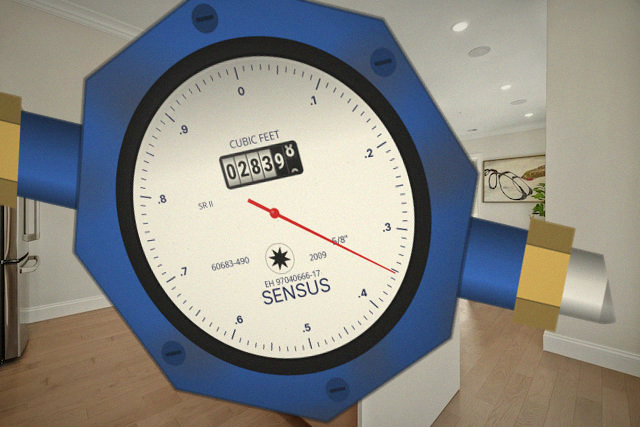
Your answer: 28398.35 ft³
